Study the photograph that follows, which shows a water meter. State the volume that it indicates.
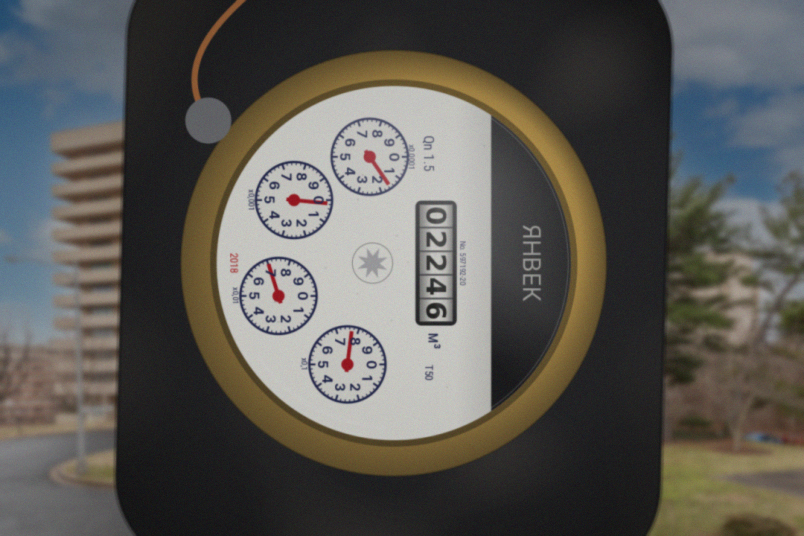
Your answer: 2246.7701 m³
